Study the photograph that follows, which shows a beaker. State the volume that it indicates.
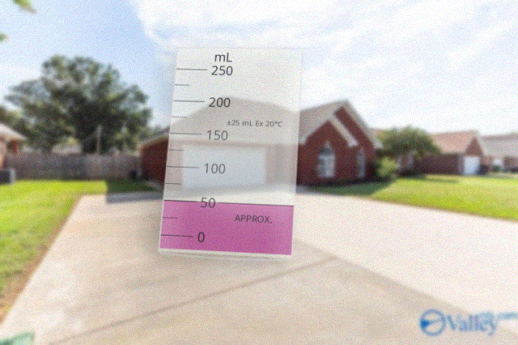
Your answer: 50 mL
